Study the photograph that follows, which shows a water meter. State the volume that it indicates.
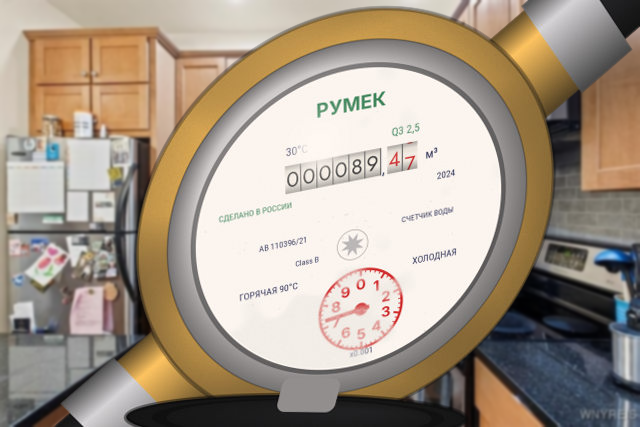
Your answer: 89.467 m³
